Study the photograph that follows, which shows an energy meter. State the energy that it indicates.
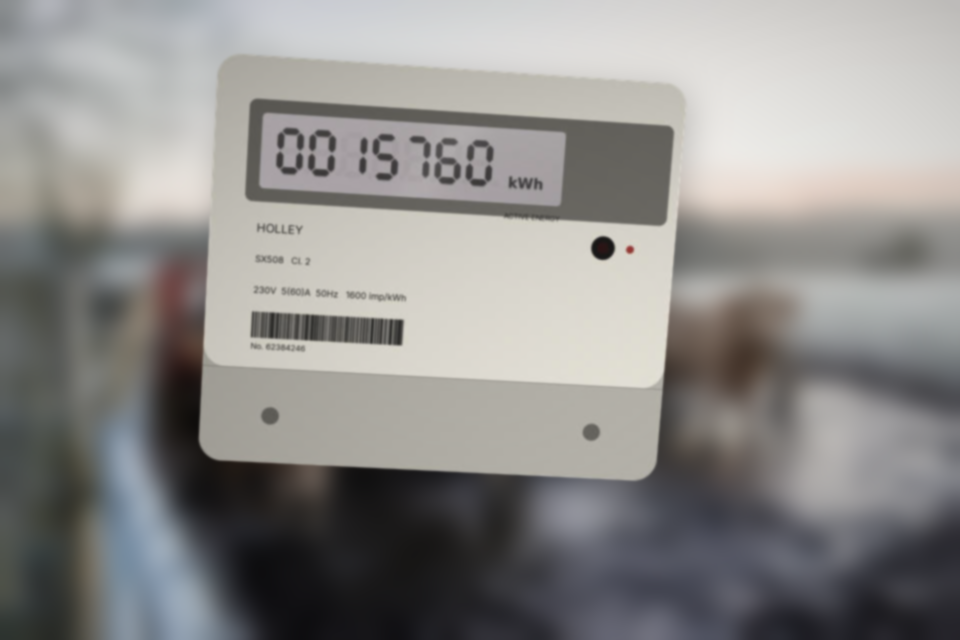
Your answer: 15760 kWh
